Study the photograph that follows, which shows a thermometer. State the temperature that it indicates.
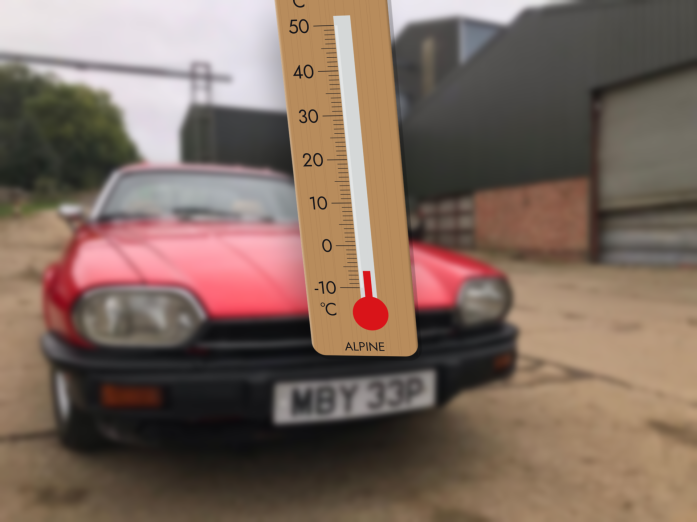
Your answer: -6 °C
